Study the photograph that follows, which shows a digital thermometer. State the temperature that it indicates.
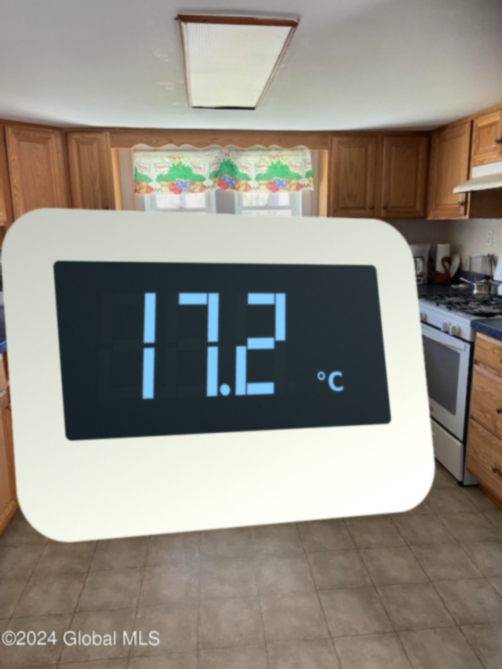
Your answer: 17.2 °C
